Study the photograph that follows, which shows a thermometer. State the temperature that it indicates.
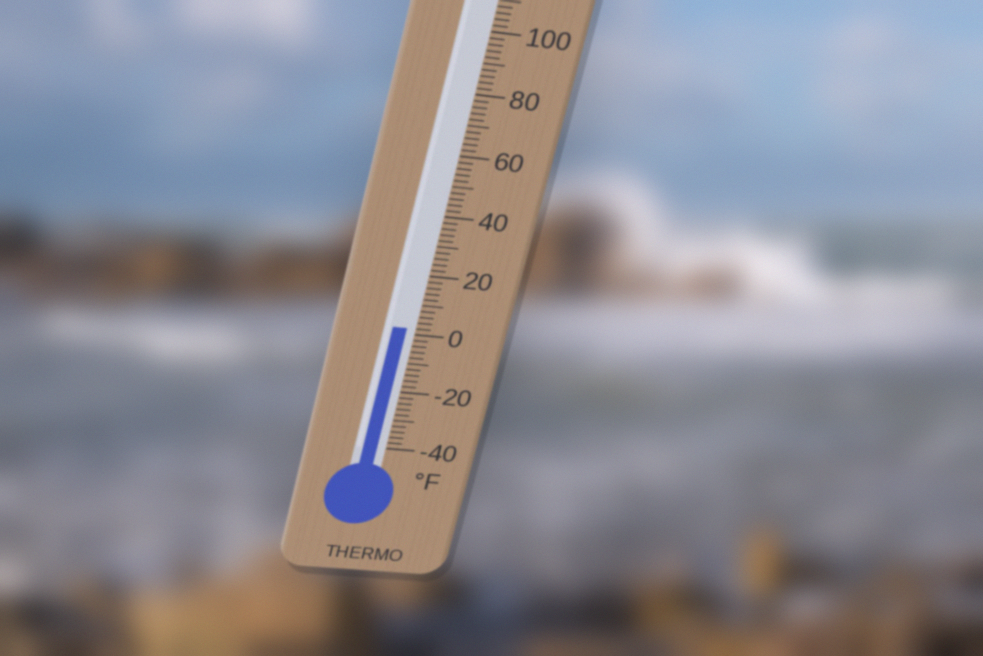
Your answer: 2 °F
